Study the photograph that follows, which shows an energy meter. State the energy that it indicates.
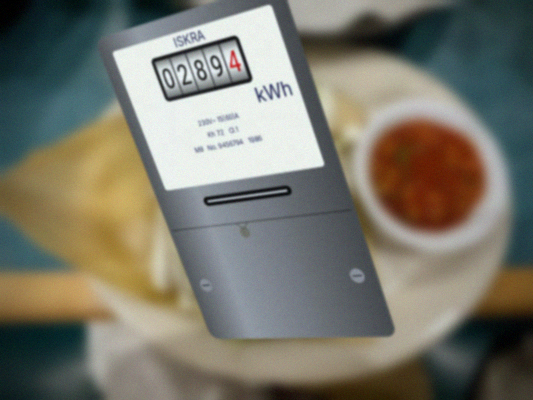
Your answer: 289.4 kWh
